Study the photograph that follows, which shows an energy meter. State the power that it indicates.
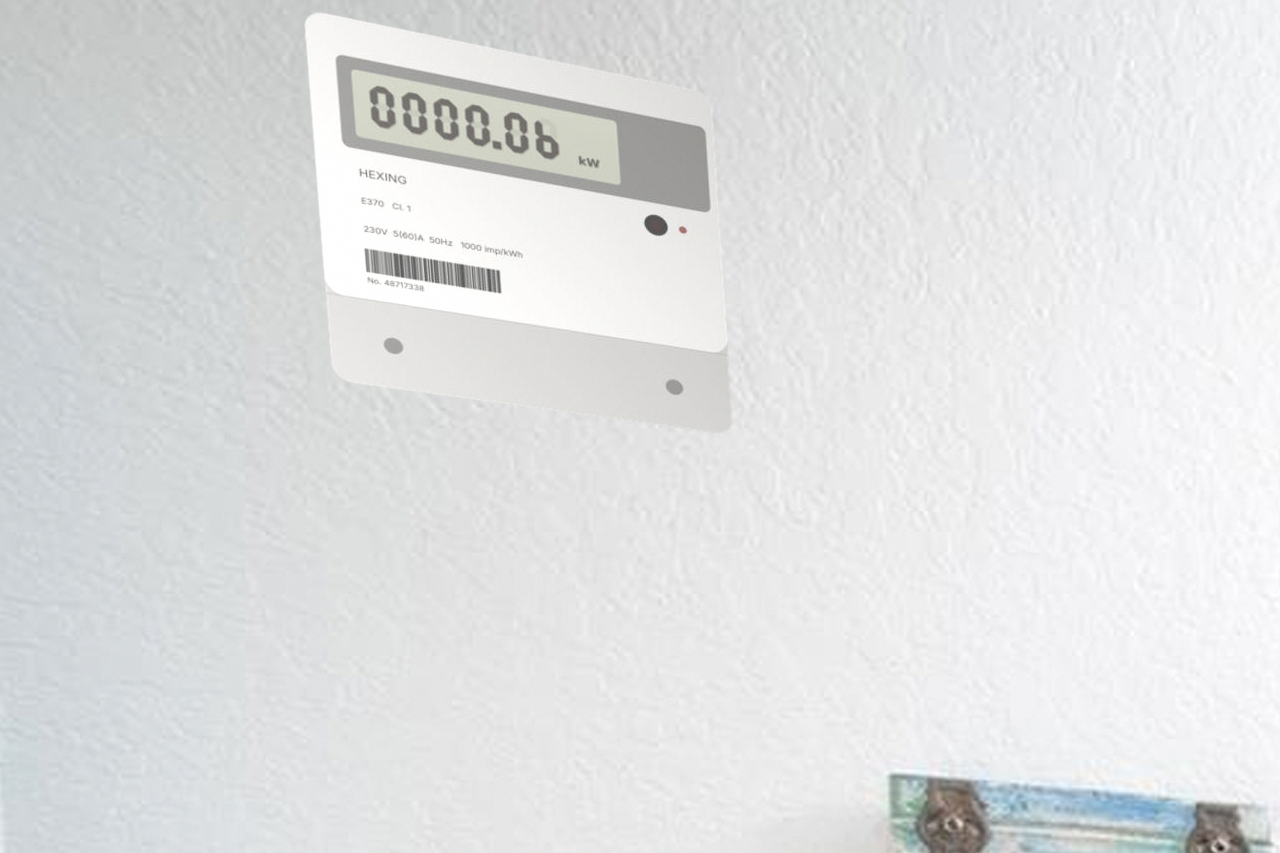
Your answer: 0.06 kW
